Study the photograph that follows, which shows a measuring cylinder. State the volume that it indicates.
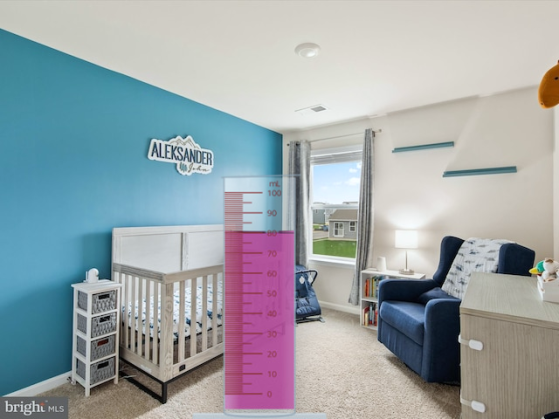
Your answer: 80 mL
